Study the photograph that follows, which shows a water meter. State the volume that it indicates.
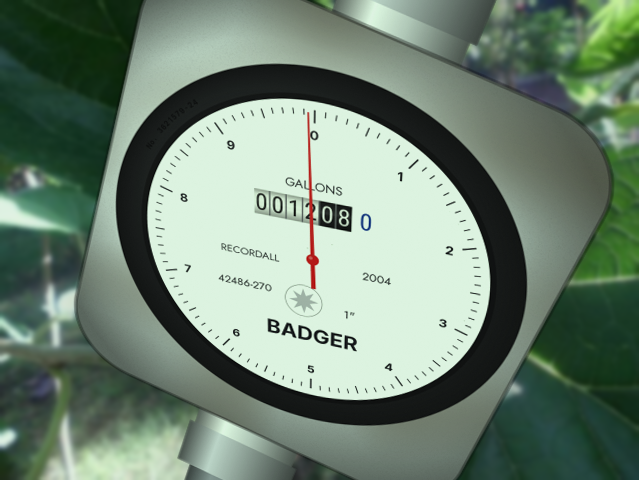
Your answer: 12079.9 gal
